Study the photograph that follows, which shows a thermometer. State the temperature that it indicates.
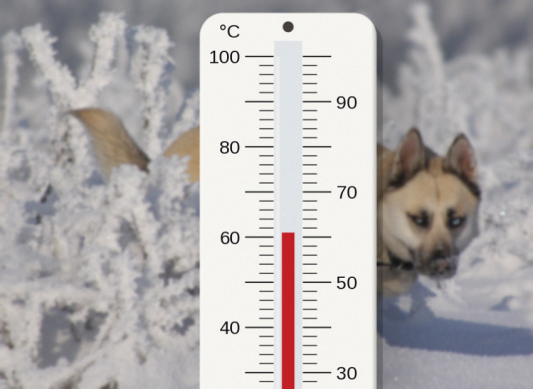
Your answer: 61 °C
